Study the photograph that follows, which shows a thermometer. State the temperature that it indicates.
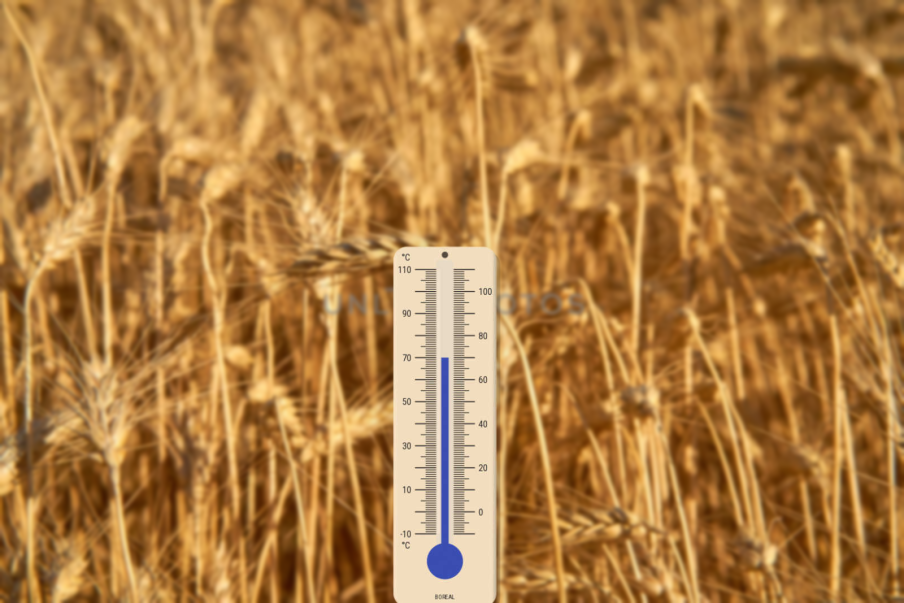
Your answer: 70 °C
